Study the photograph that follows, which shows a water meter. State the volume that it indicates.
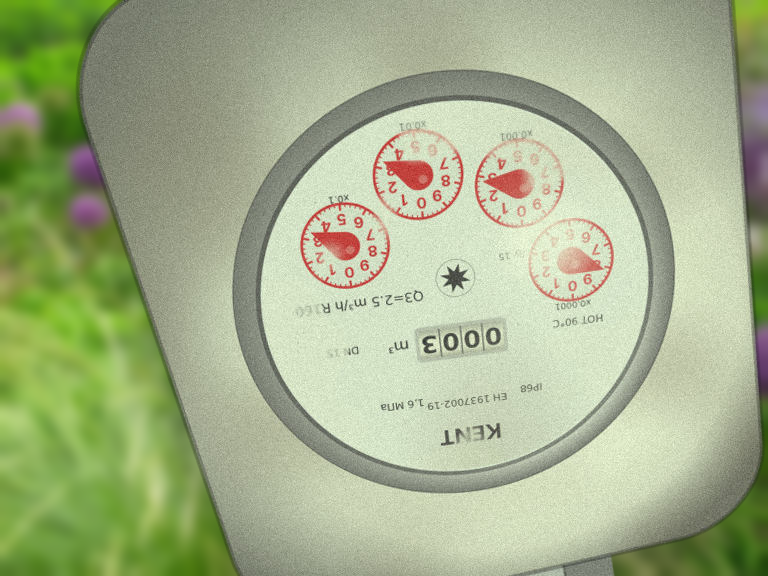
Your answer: 3.3328 m³
